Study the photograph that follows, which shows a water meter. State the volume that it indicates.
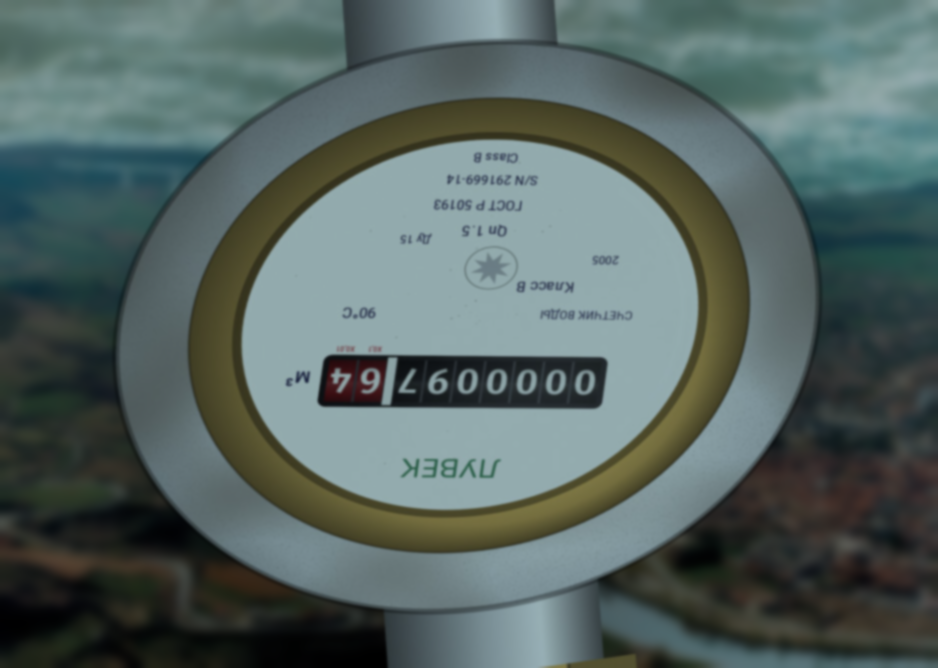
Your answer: 97.64 m³
